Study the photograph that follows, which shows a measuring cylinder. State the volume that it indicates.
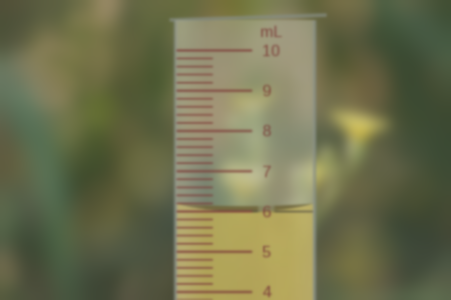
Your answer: 6 mL
